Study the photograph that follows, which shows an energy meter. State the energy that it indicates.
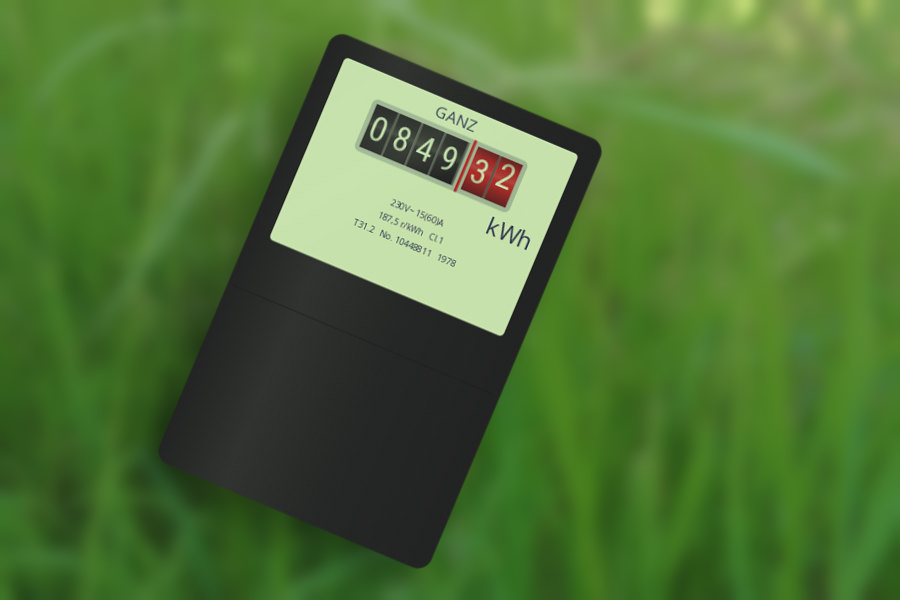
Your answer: 849.32 kWh
